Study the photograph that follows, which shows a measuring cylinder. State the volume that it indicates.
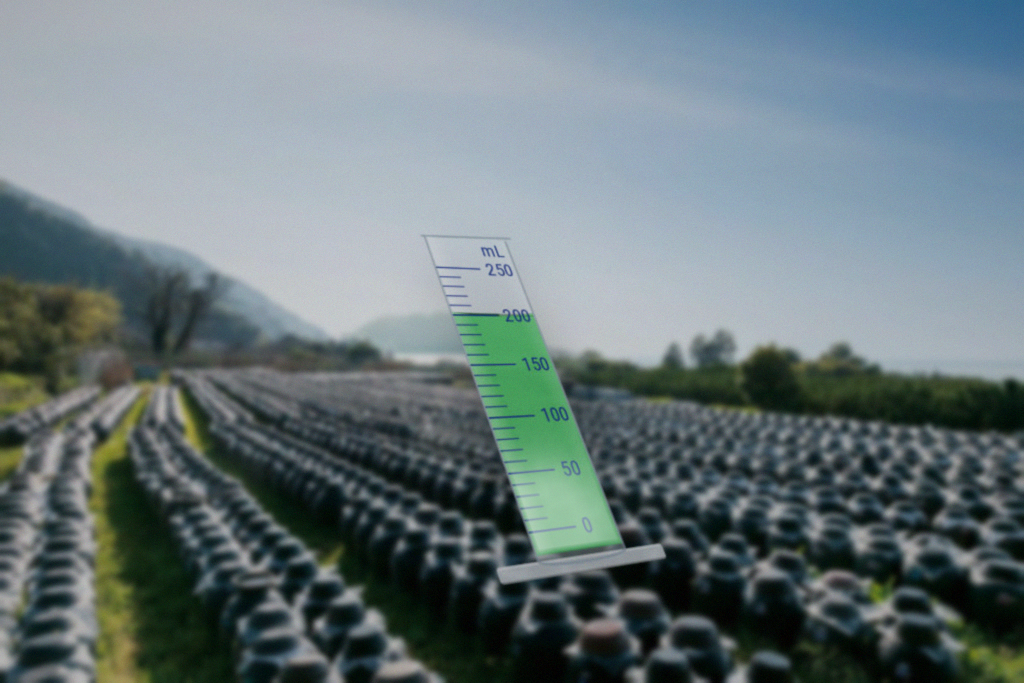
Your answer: 200 mL
